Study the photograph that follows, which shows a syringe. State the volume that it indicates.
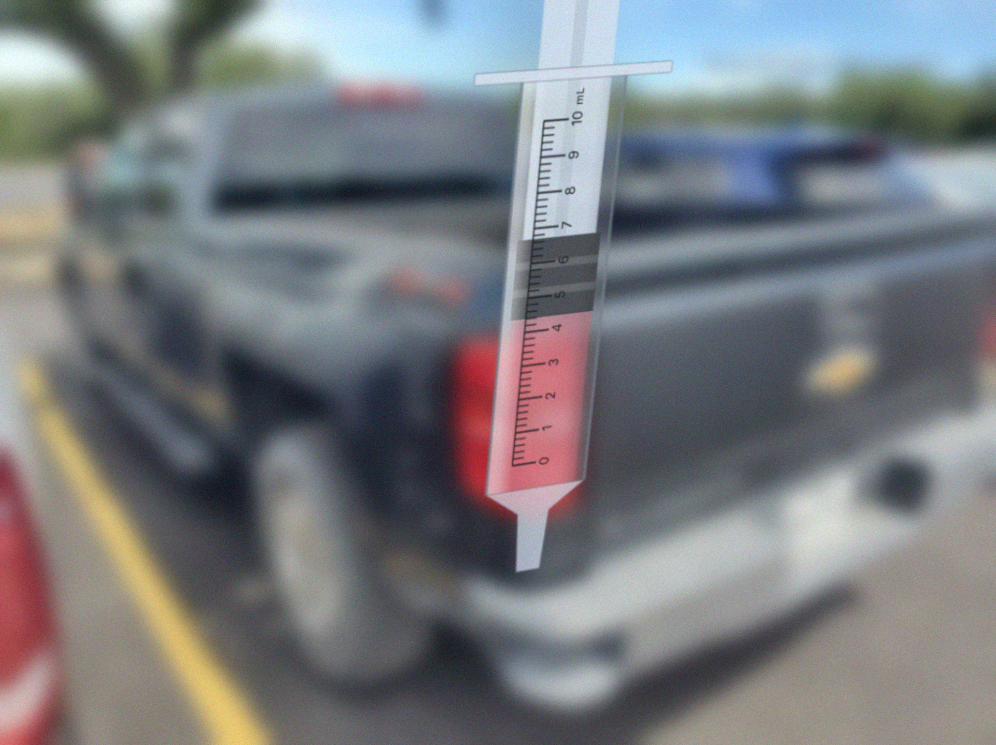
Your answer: 4.4 mL
